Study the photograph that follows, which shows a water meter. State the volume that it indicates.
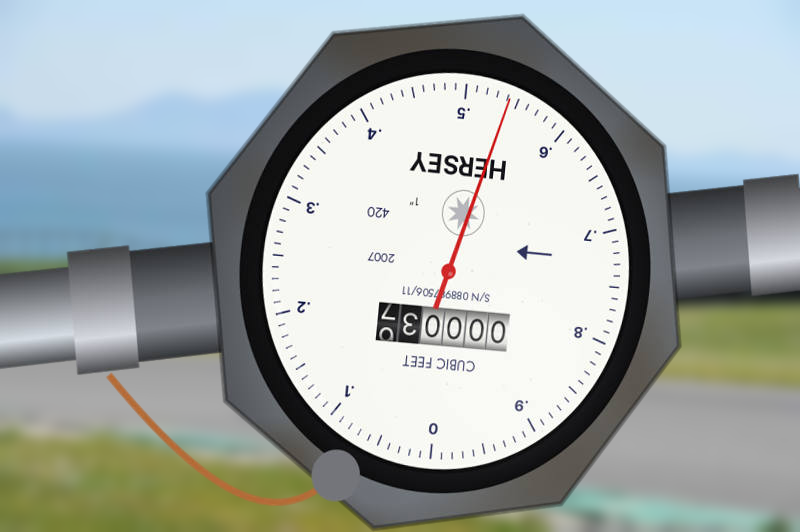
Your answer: 36.54 ft³
